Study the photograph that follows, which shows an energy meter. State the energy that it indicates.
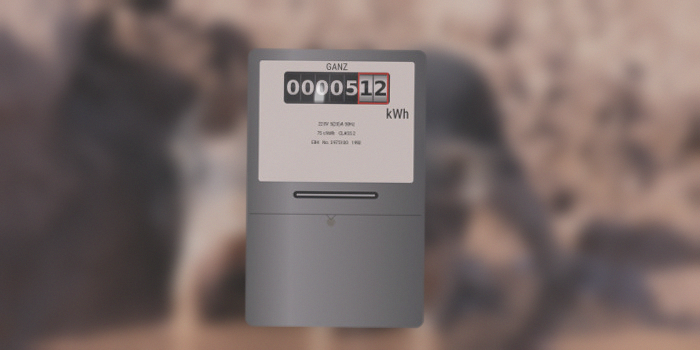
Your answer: 5.12 kWh
